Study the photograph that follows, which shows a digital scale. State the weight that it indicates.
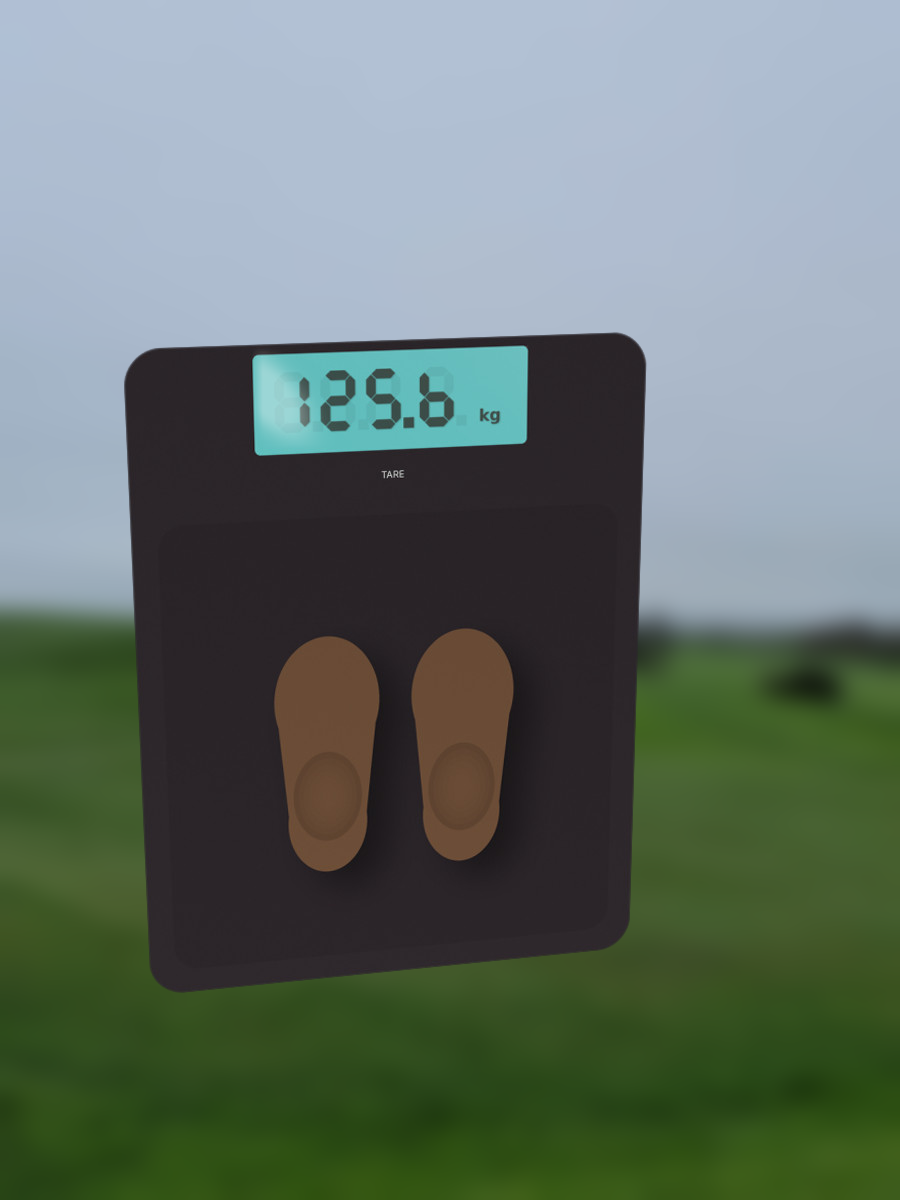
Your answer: 125.6 kg
